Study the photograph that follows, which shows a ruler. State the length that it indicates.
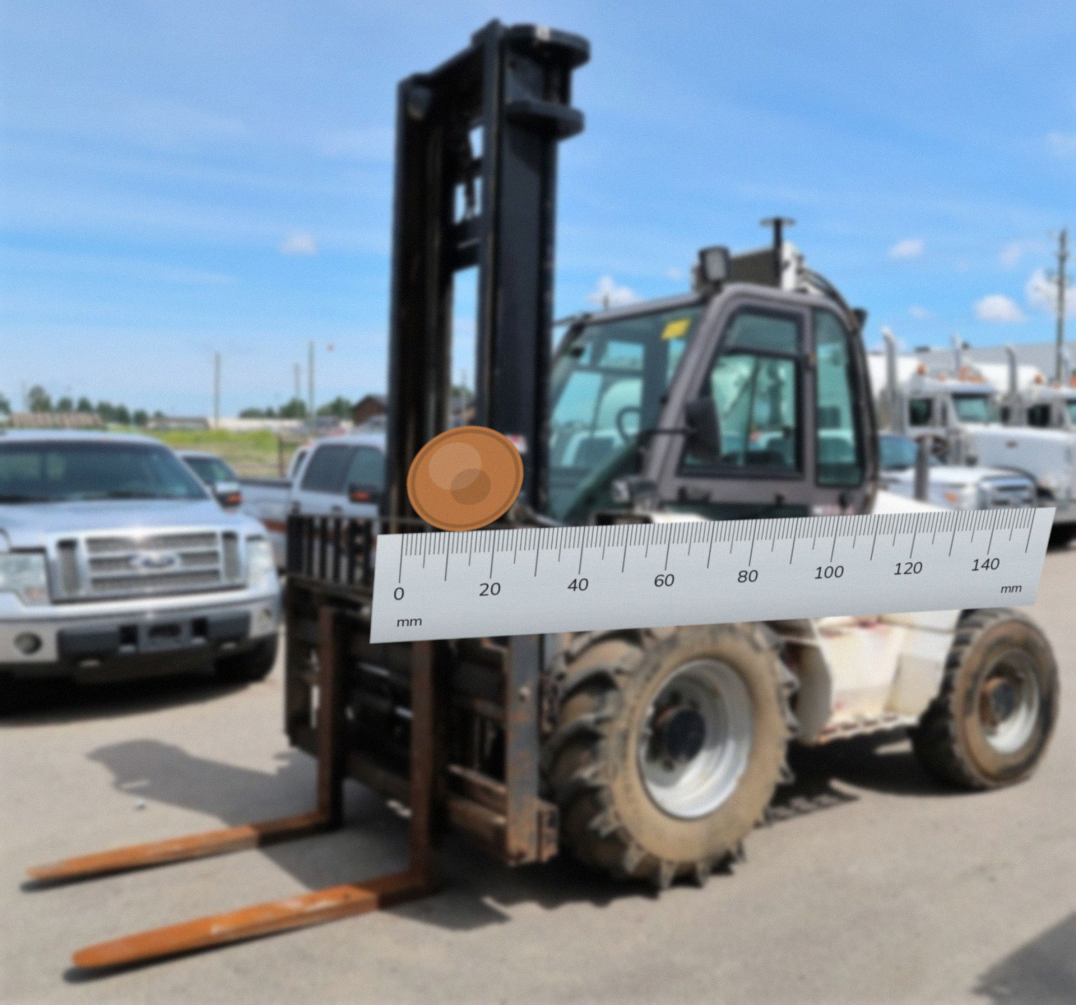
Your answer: 25 mm
